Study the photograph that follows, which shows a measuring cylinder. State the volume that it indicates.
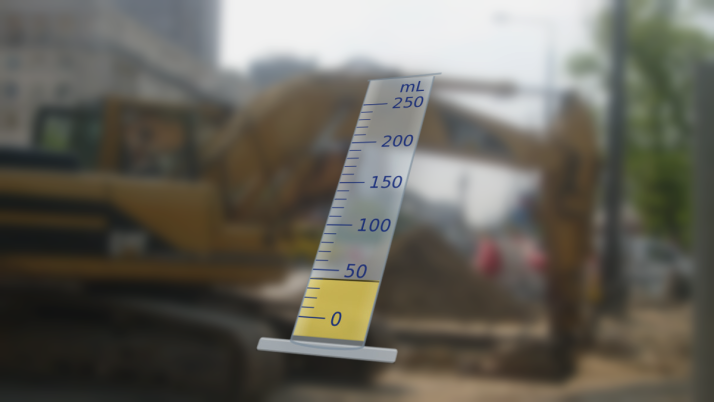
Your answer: 40 mL
